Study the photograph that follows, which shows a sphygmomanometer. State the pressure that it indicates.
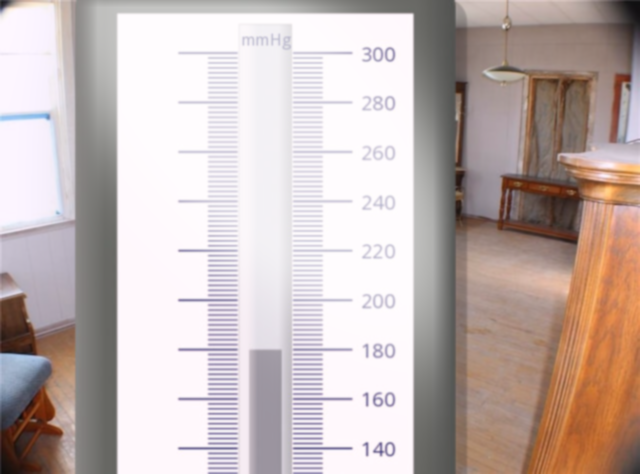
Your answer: 180 mmHg
